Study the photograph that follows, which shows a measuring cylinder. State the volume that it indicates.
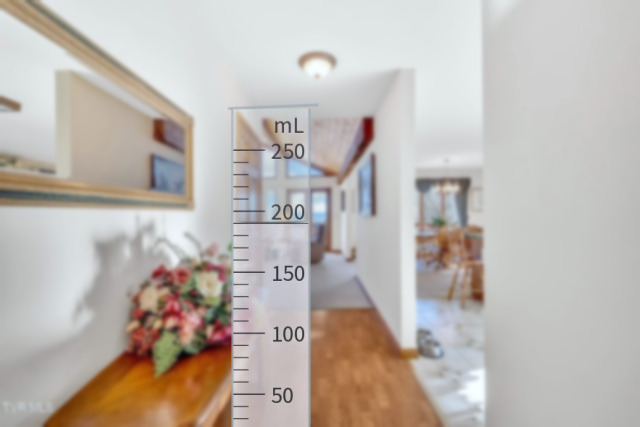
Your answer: 190 mL
